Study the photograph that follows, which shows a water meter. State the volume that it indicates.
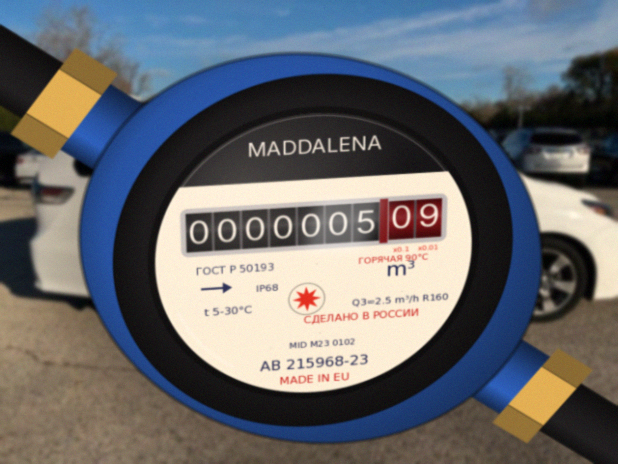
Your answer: 5.09 m³
